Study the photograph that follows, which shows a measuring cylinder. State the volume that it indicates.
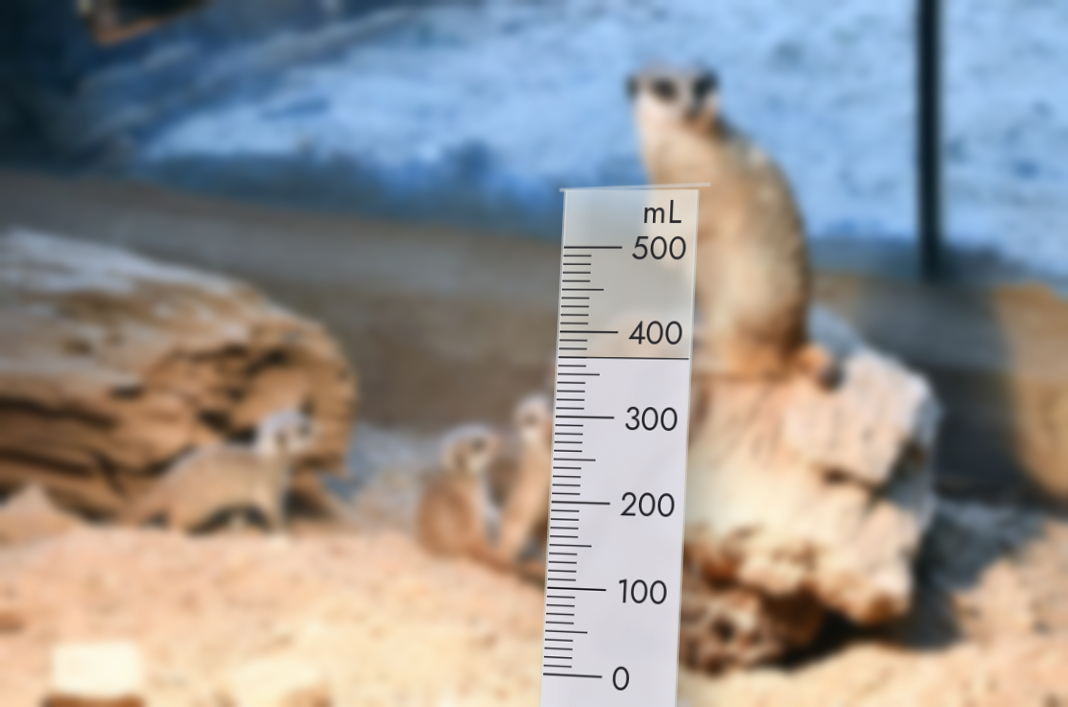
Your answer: 370 mL
